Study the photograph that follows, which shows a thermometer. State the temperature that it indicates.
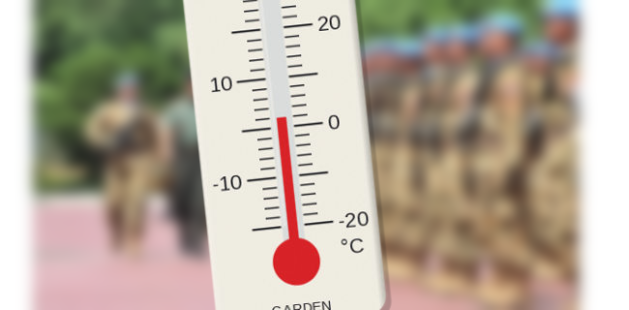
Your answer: 2 °C
